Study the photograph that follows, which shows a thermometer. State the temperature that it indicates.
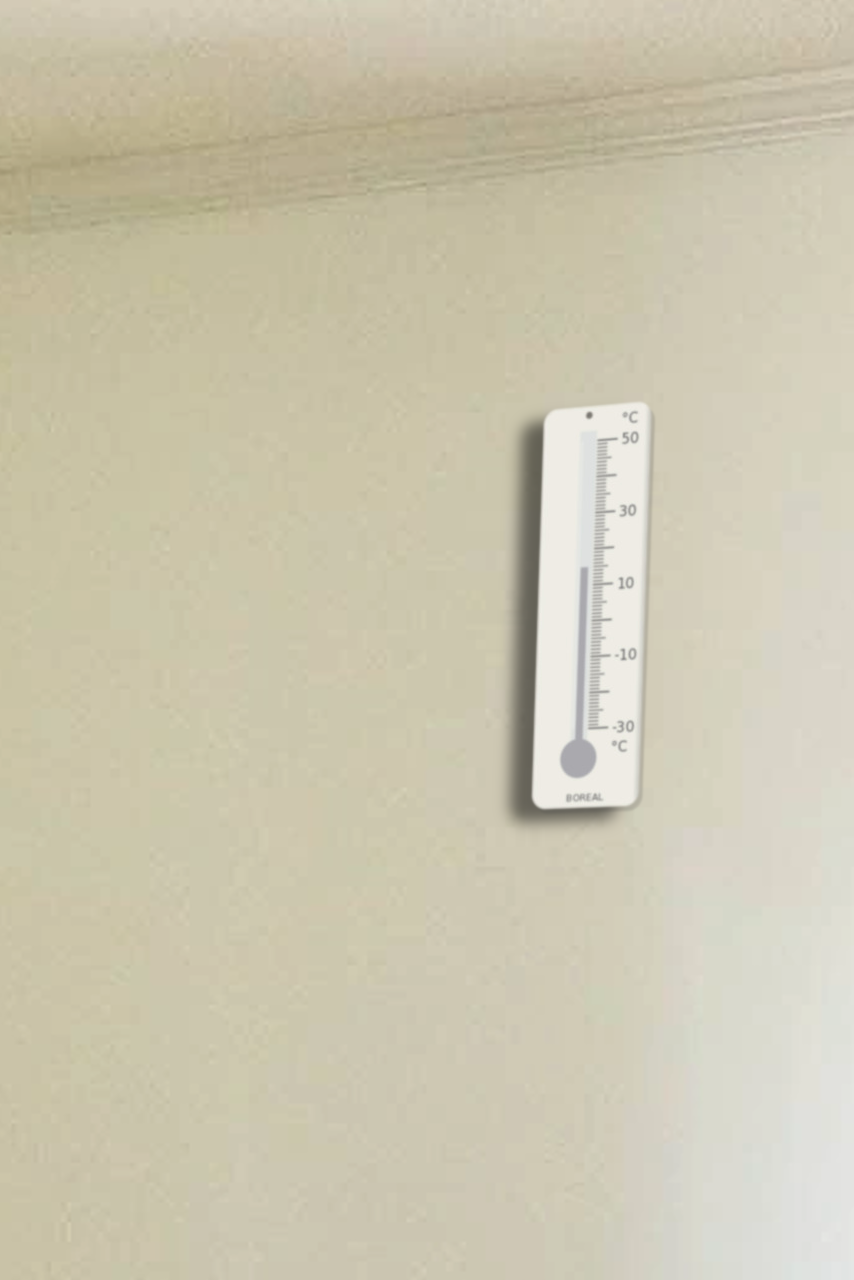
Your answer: 15 °C
